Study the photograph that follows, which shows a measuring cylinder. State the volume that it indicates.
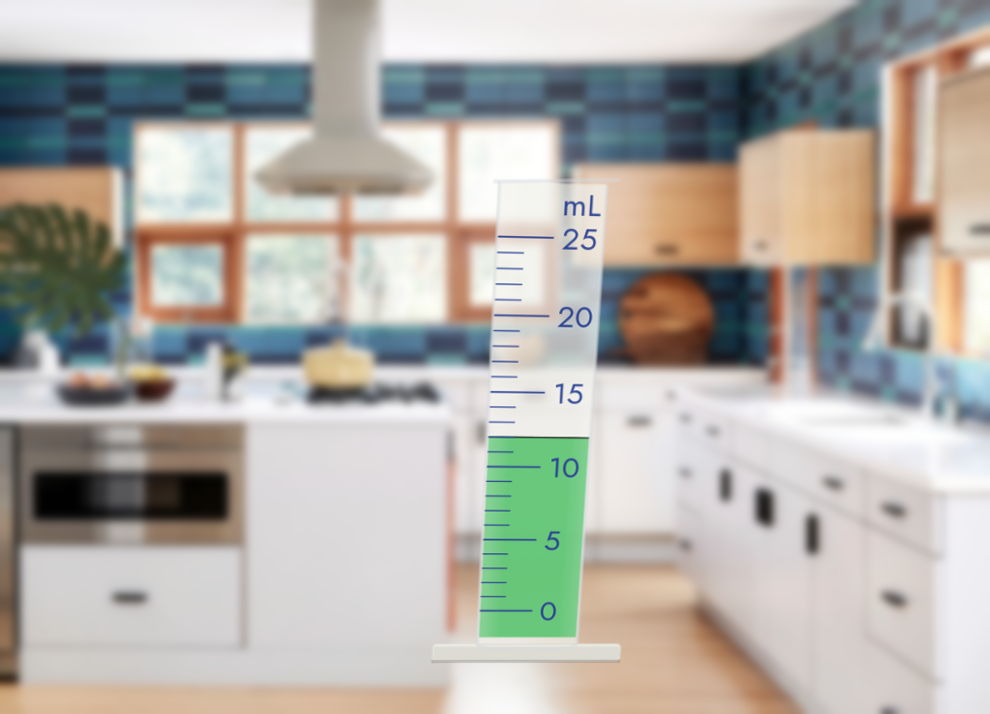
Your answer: 12 mL
